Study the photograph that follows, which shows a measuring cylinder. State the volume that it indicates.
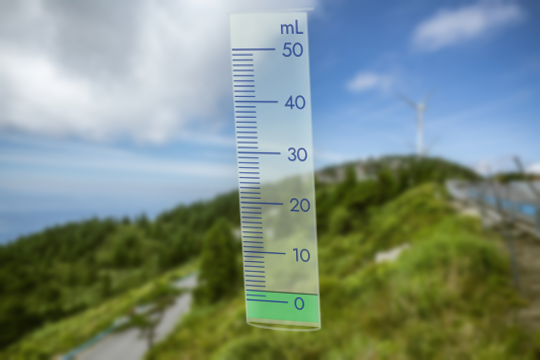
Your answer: 2 mL
